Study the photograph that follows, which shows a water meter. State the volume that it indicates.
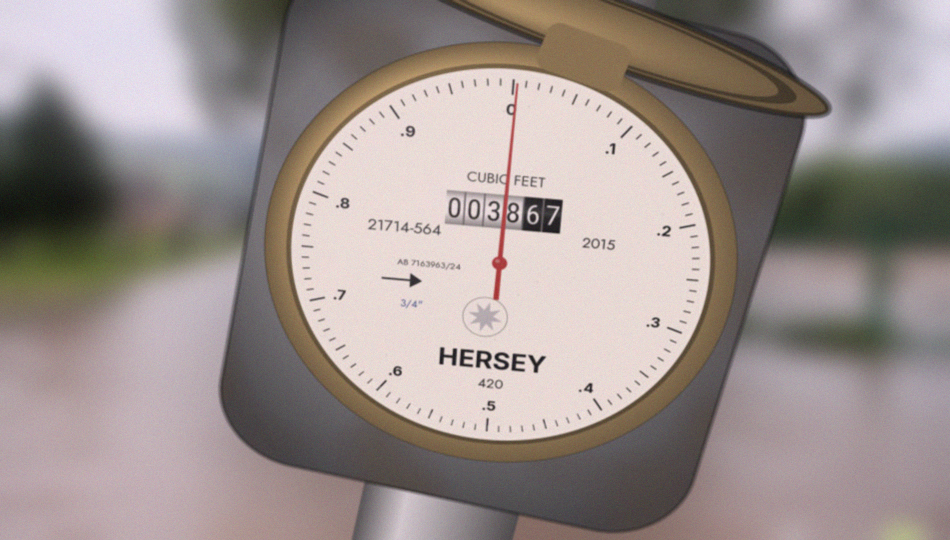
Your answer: 3867.00 ft³
